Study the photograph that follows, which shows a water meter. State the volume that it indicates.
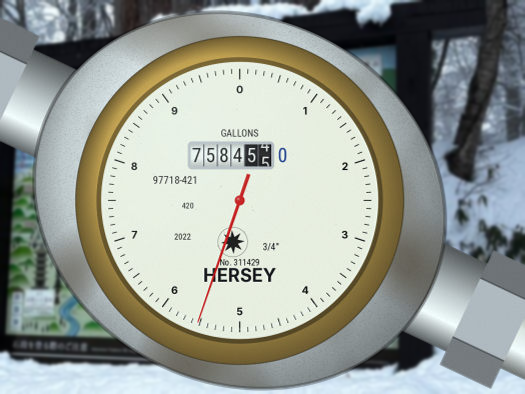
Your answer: 7584545.5 gal
